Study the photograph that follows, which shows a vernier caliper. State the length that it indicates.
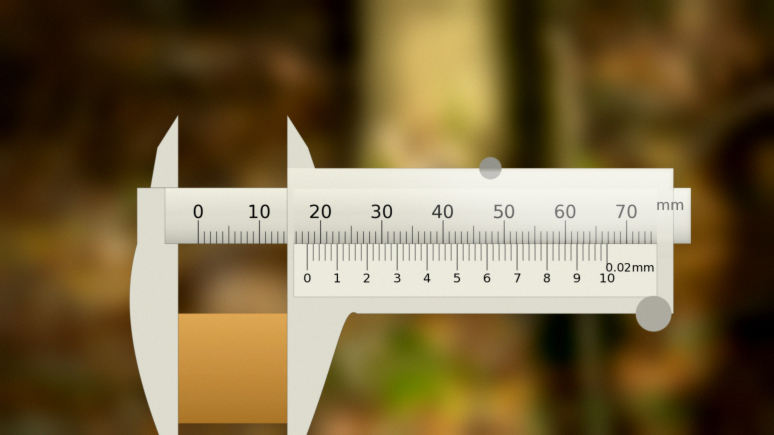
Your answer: 17.8 mm
